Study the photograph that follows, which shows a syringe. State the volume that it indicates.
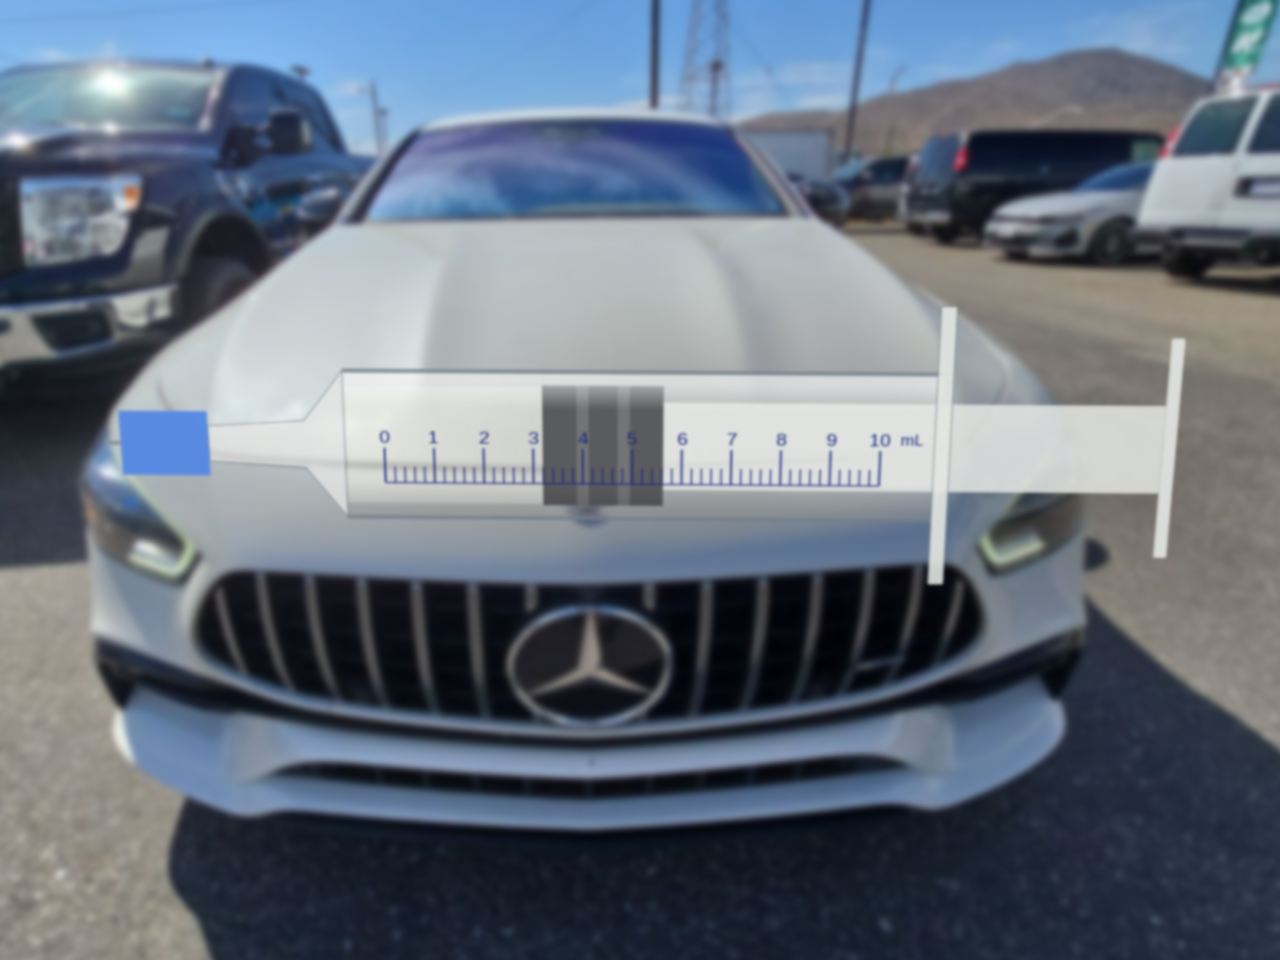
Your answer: 3.2 mL
